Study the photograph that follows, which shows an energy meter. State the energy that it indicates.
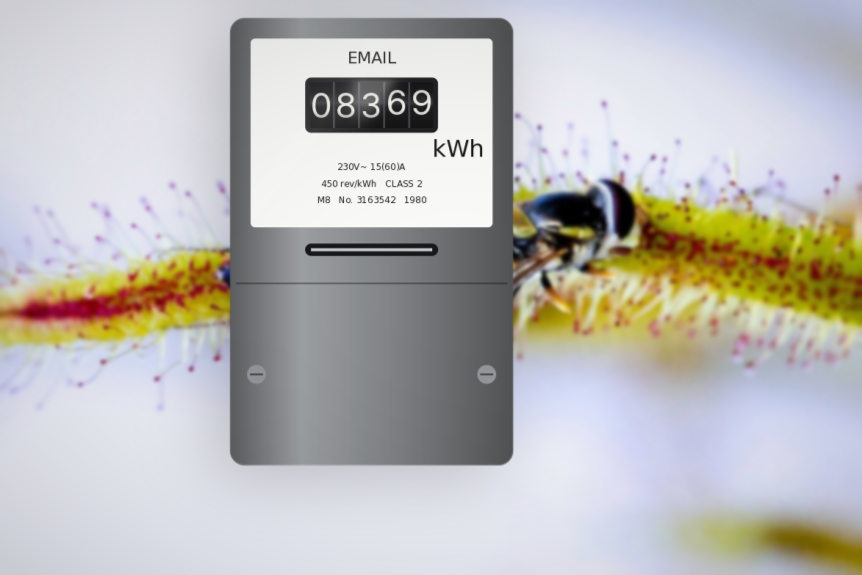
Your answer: 8369 kWh
